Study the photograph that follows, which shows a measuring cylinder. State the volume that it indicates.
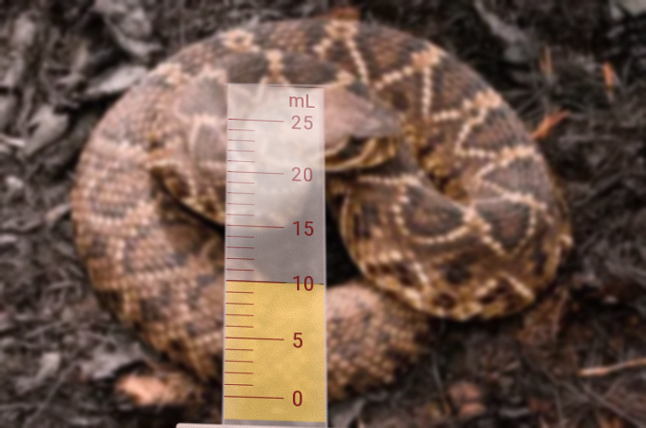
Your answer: 10 mL
